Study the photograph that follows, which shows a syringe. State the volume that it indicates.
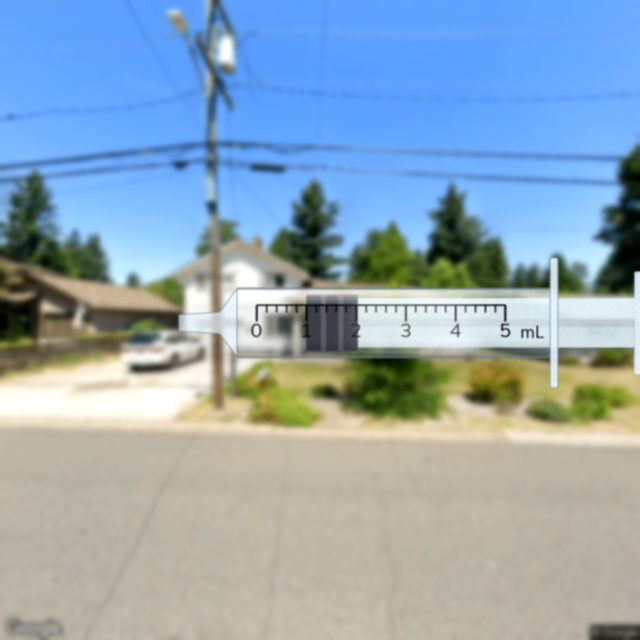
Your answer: 1 mL
